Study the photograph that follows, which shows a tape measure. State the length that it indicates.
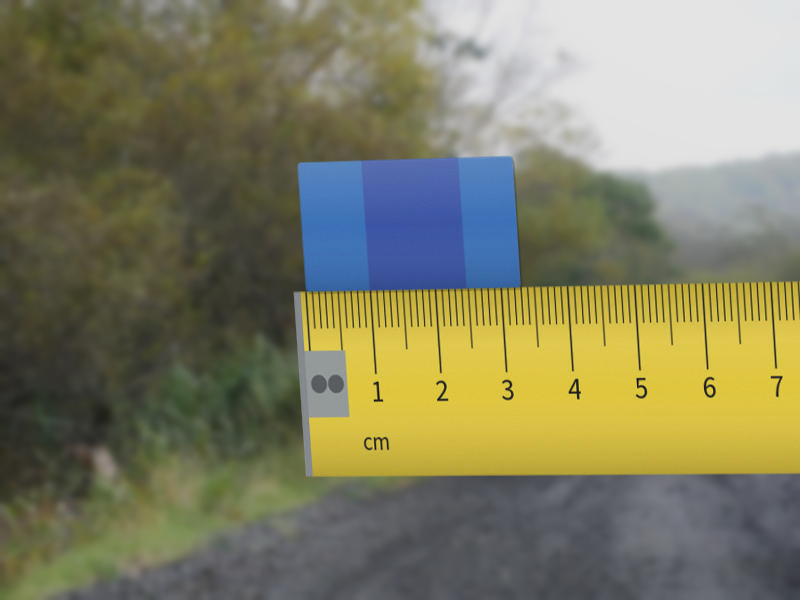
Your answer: 3.3 cm
